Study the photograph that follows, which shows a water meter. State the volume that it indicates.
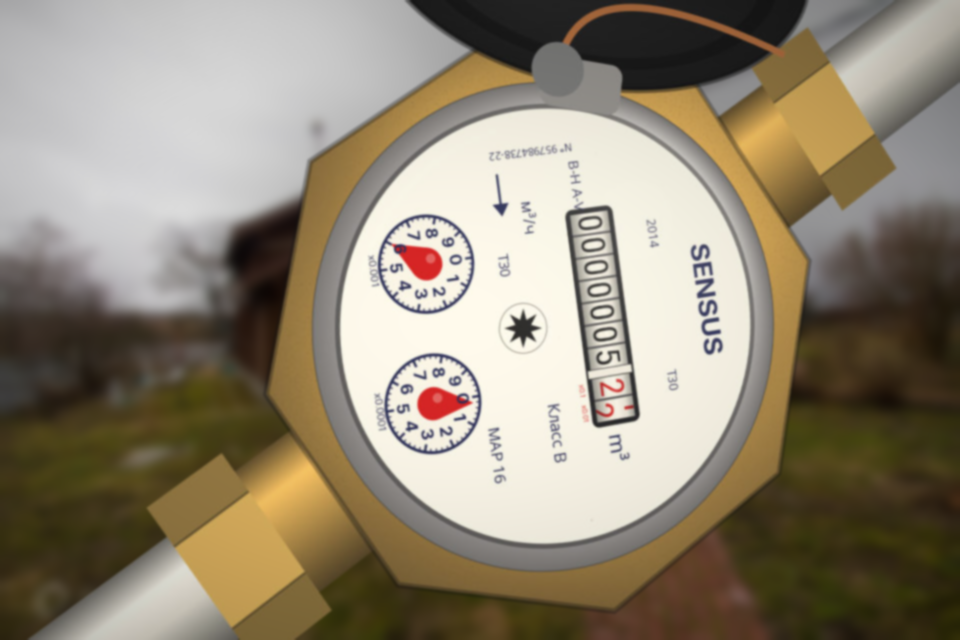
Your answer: 5.2160 m³
